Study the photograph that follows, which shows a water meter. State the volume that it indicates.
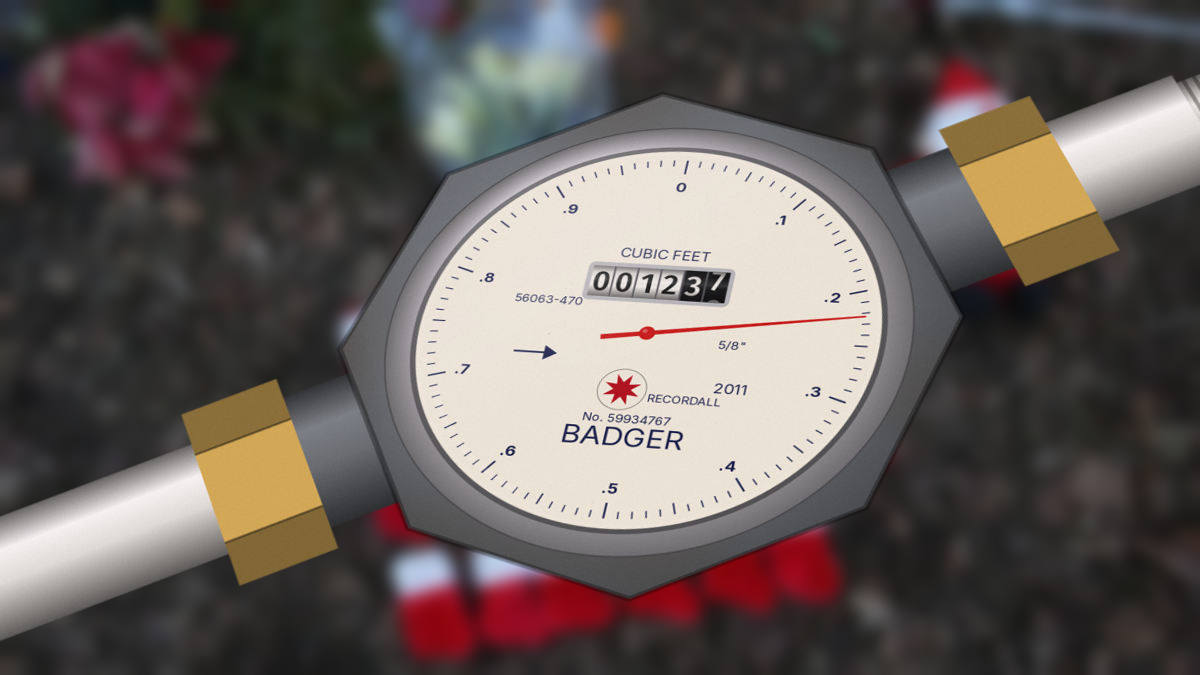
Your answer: 1237.22 ft³
